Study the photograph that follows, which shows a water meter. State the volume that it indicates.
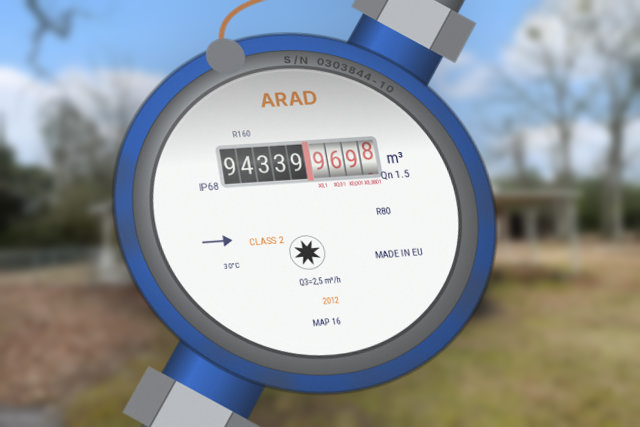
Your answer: 94339.9698 m³
